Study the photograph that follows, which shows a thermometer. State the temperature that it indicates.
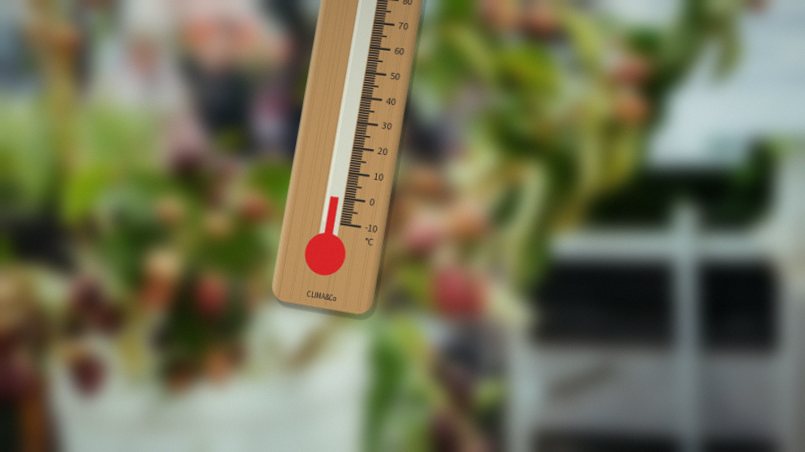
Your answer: 0 °C
